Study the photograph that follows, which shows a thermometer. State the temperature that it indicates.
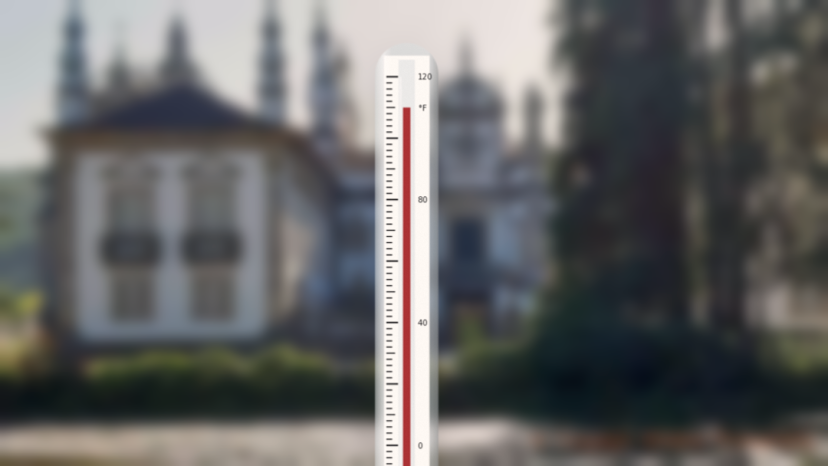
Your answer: 110 °F
